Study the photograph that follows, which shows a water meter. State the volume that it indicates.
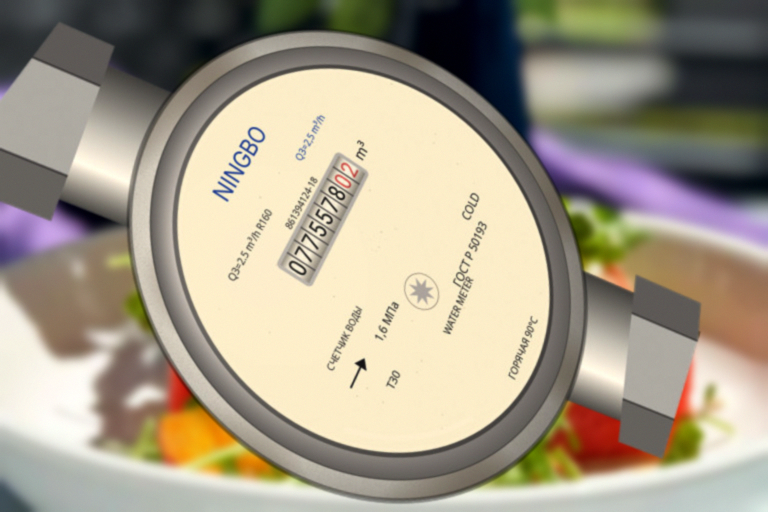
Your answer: 775578.02 m³
